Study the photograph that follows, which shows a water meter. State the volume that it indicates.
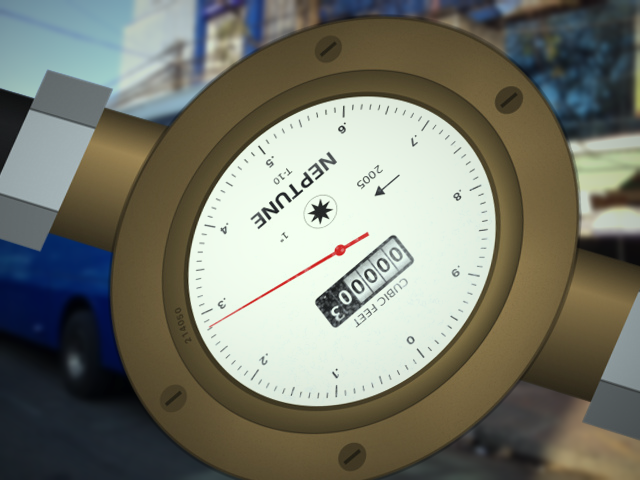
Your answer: 3.28 ft³
